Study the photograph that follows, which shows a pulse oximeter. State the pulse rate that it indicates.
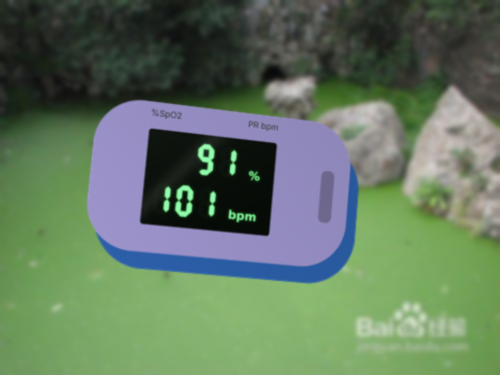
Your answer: 101 bpm
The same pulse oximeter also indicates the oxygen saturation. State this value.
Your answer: 91 %
